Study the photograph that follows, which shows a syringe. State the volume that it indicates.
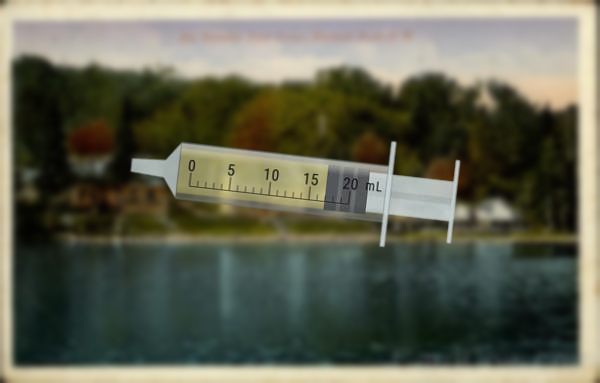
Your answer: 17 mL
